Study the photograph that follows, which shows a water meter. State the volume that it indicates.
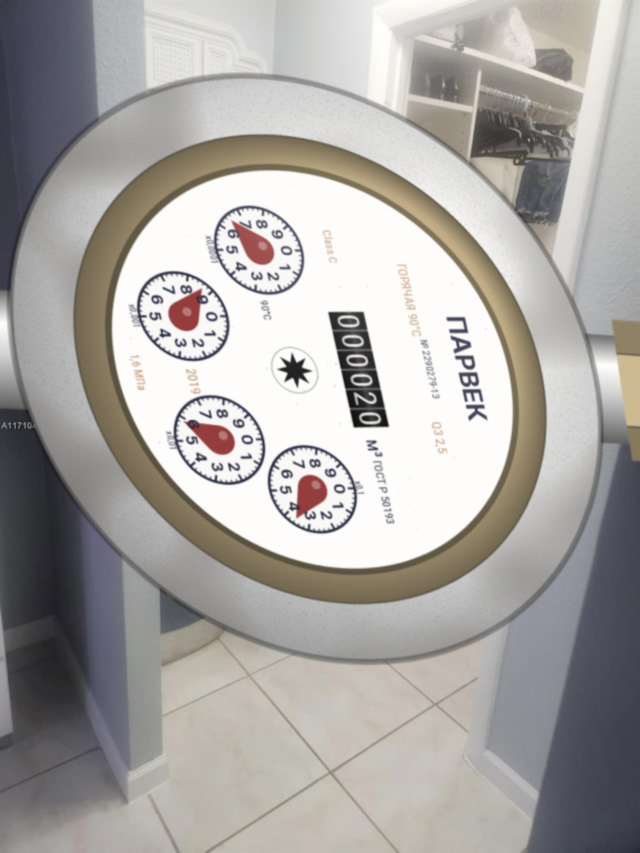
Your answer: 20.3586 m³
